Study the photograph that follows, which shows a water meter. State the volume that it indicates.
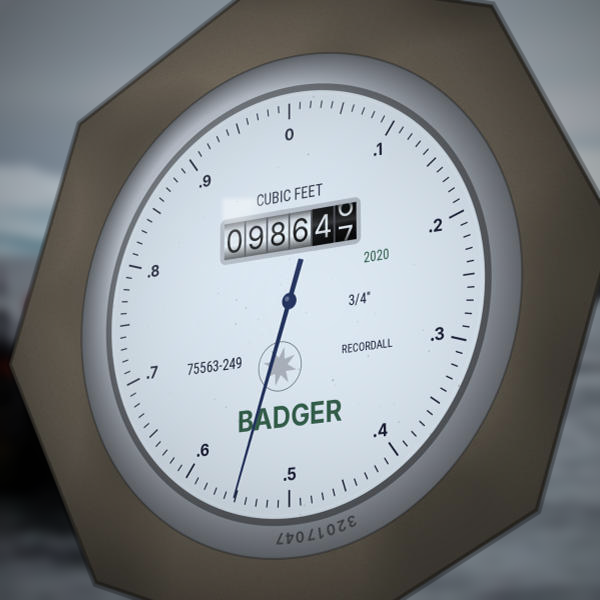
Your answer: 98646.55 ft³
